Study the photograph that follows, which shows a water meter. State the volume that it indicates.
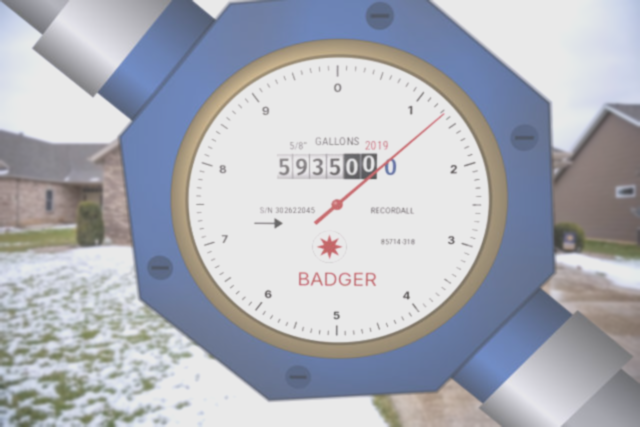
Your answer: 5935001.3 gal
